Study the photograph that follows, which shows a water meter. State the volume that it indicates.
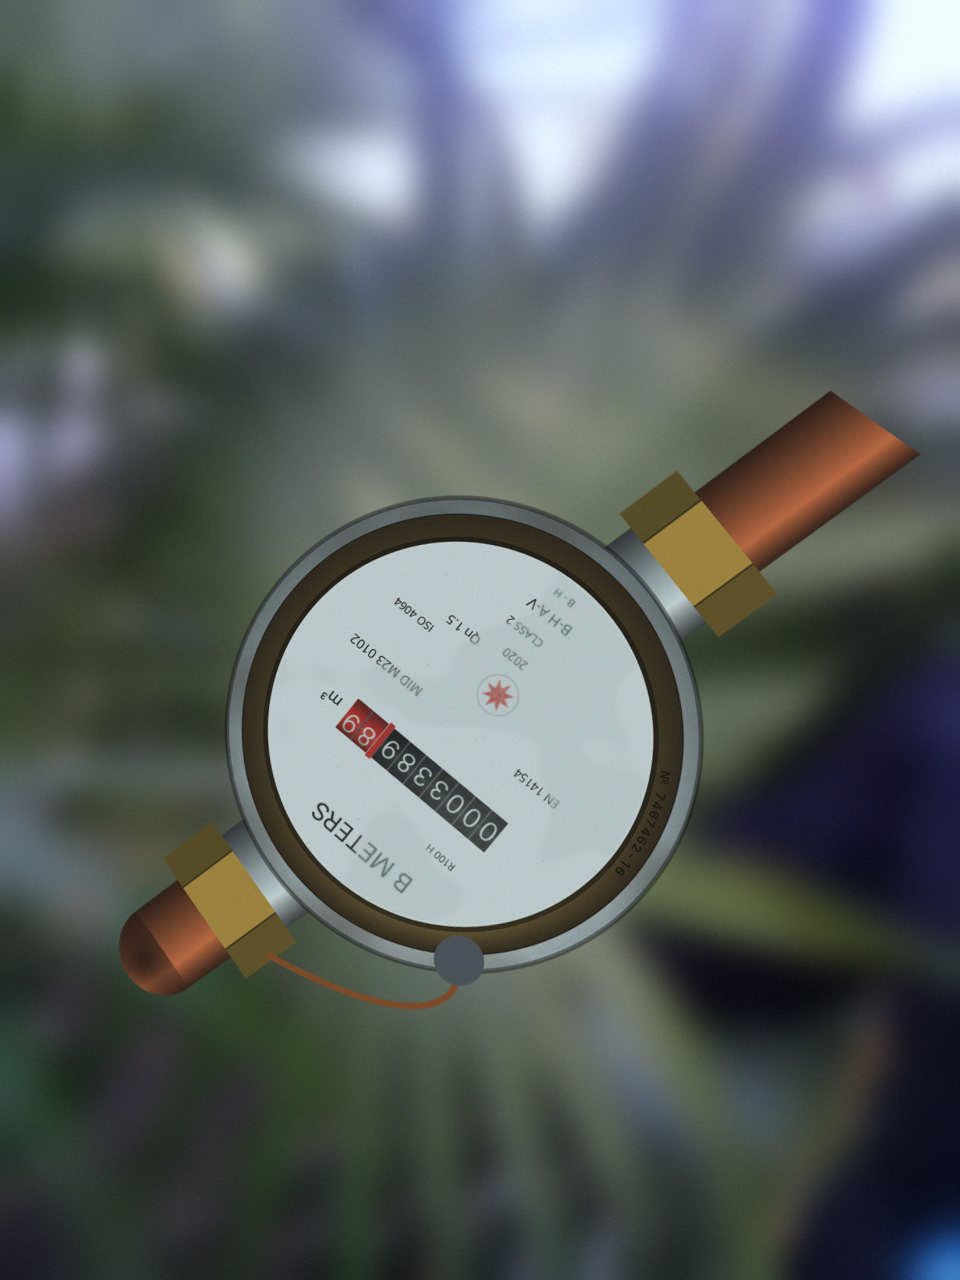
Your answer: 3389.89 m³
